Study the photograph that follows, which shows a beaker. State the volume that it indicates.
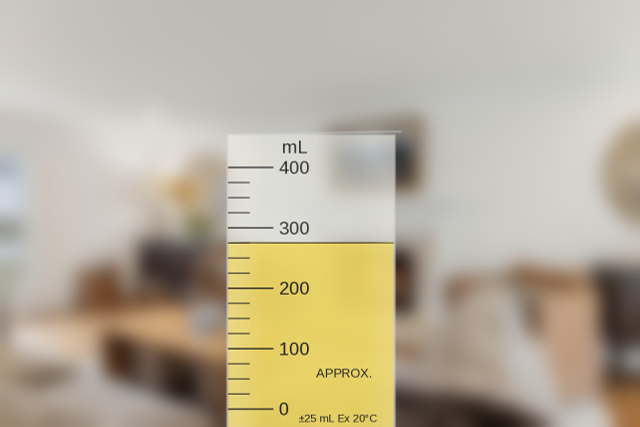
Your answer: 275 mL
